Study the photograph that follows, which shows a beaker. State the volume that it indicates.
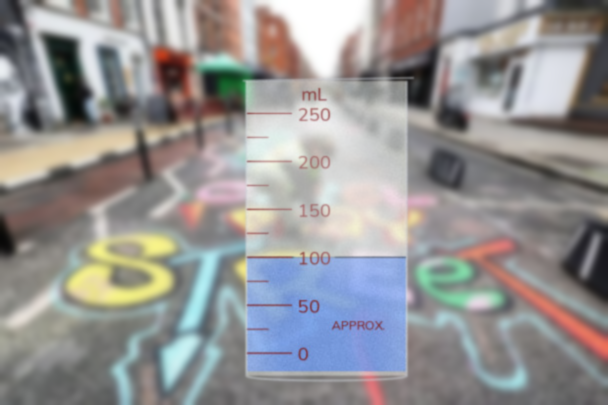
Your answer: 100 mL
